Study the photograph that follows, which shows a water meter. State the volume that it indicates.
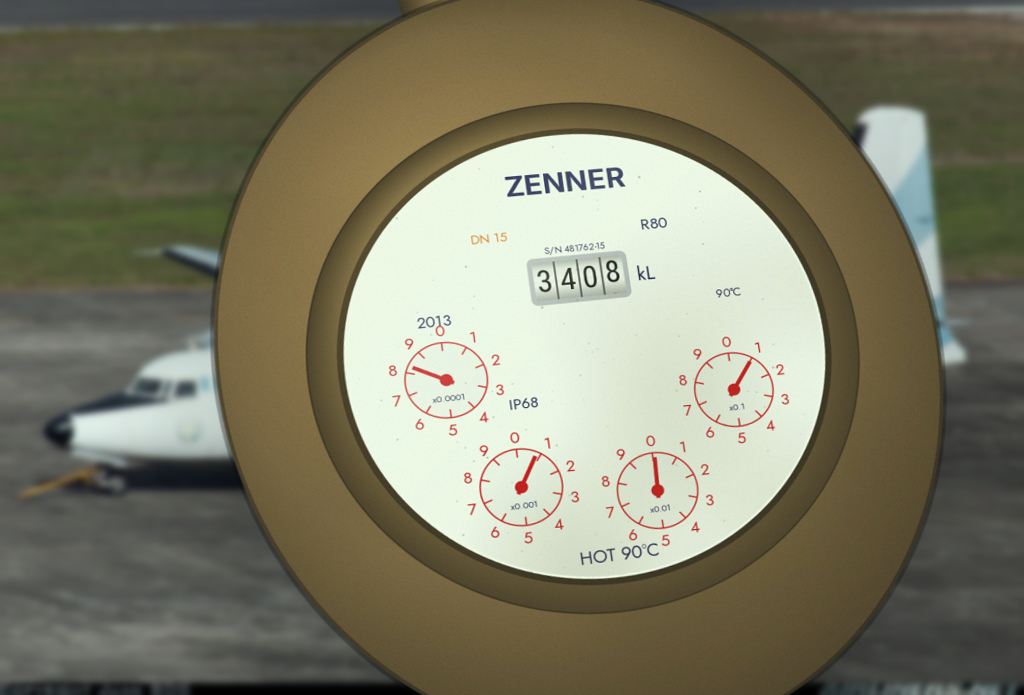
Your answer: 3408.1008 kL
